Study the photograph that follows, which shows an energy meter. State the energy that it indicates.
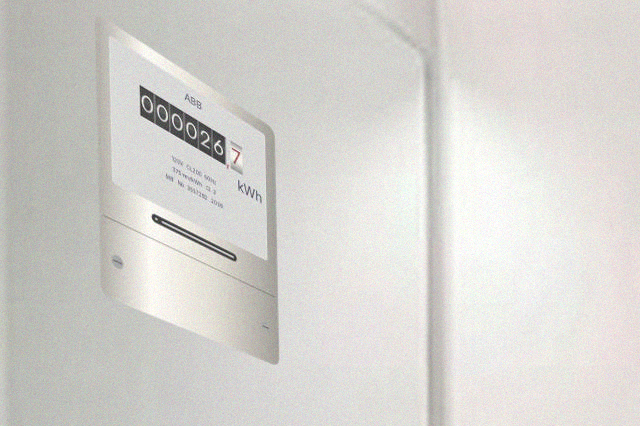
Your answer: 26.7 kWh
